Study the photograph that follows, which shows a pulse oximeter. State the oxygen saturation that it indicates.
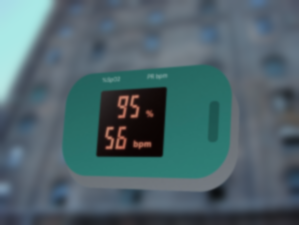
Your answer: 95 %
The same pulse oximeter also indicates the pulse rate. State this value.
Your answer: 56 bpm
